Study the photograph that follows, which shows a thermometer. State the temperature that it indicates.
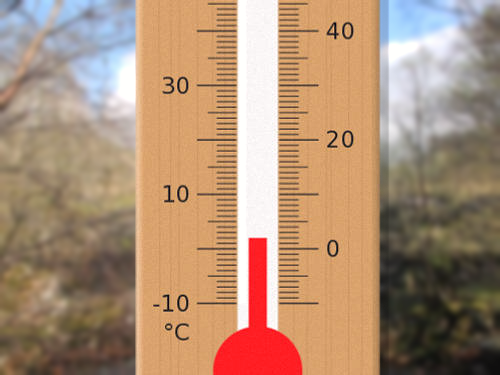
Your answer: 2 °C
